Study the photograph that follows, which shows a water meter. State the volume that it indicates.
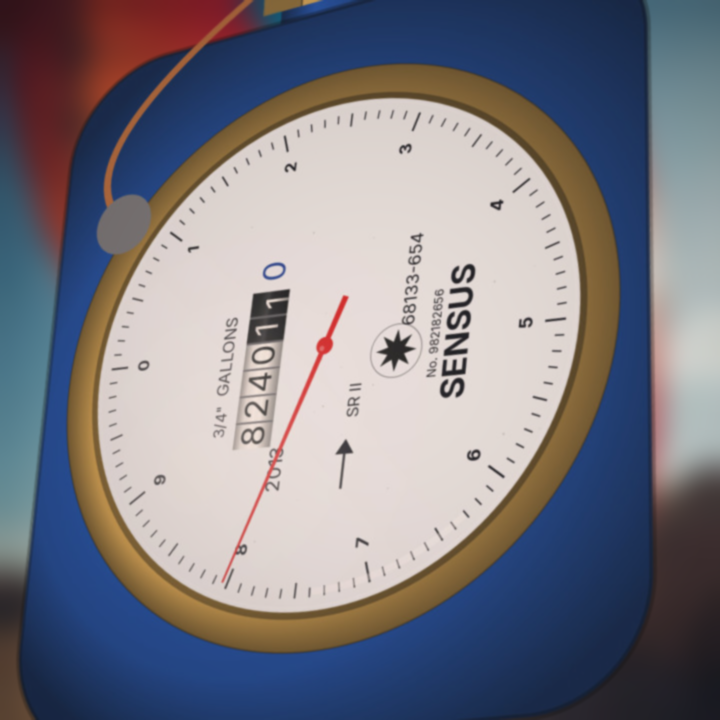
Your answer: 8240108.0 gal
